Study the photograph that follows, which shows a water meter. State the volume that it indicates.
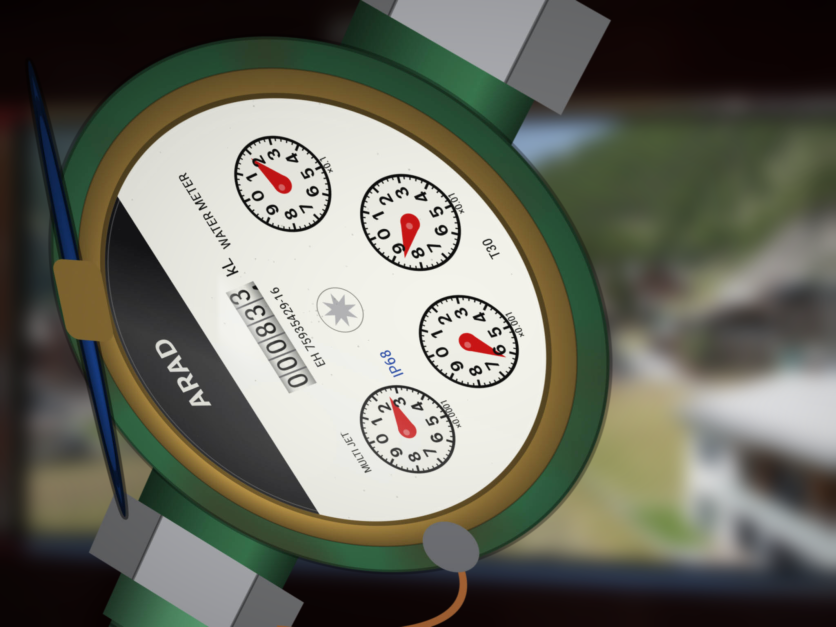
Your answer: 833.1862 kL
